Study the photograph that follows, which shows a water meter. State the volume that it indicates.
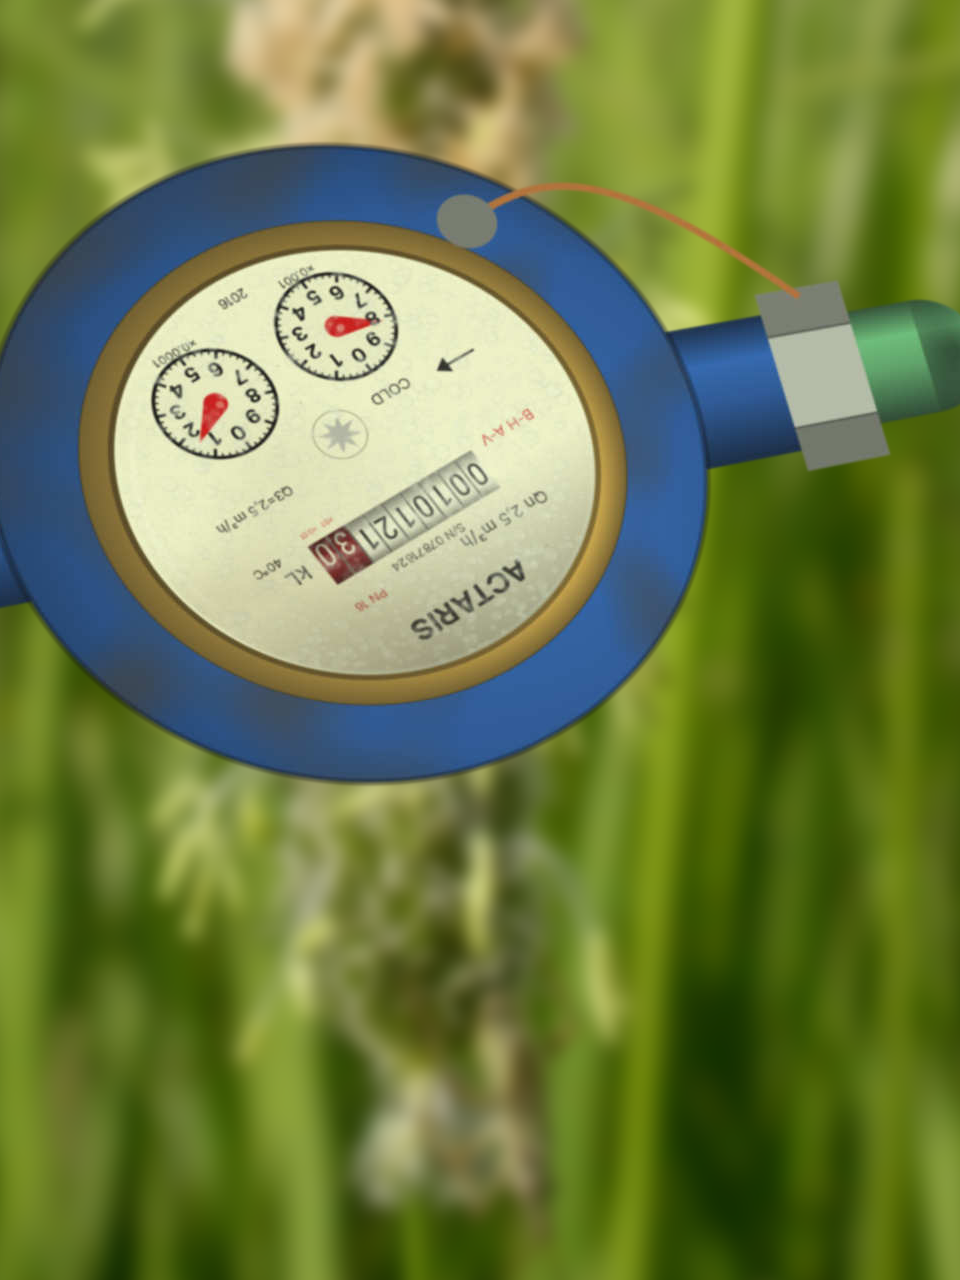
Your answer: 10121.2981 kL
